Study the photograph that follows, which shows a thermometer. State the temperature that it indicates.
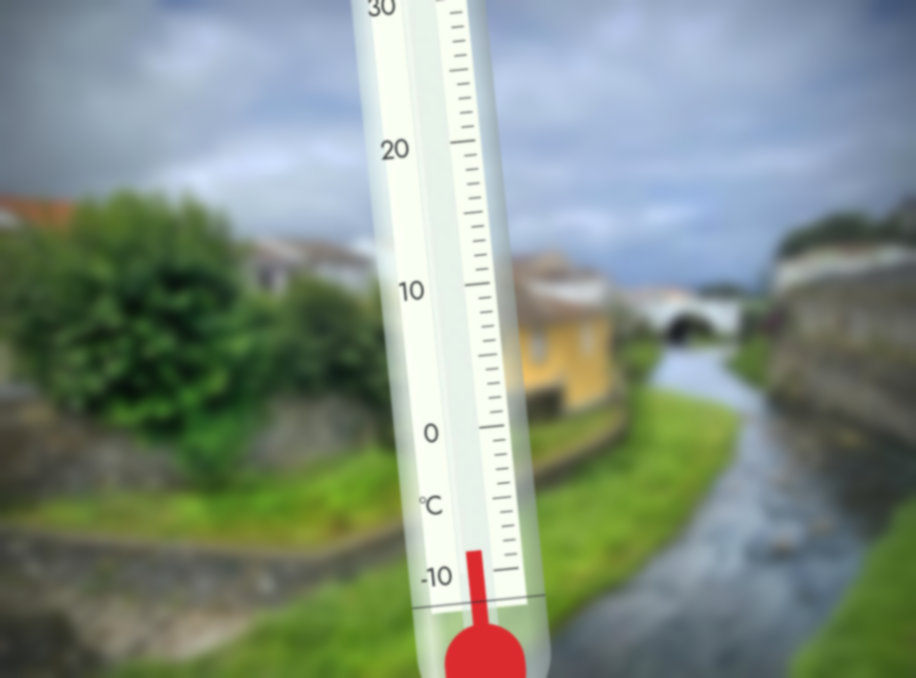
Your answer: -8.5 °C
